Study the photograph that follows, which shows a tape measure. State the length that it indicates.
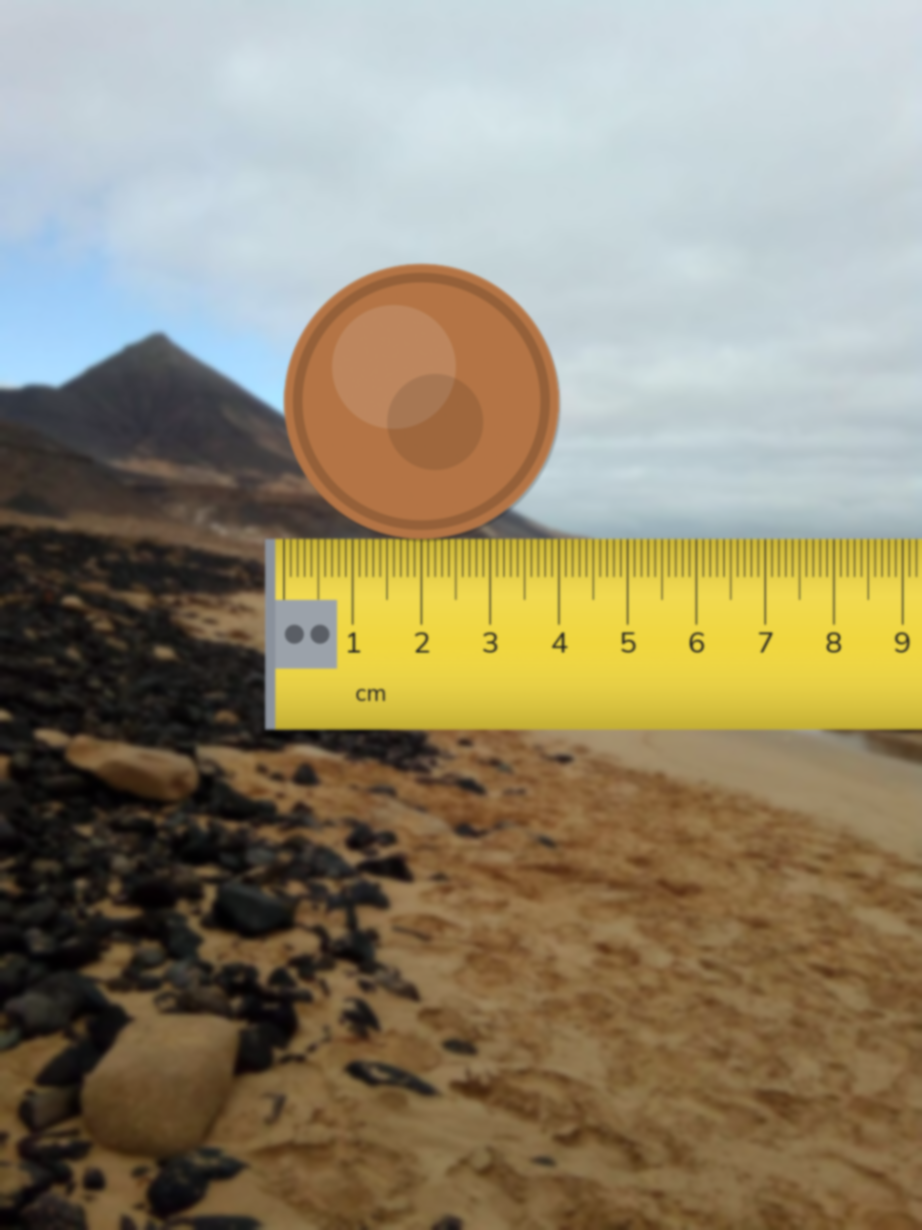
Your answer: 4 cm
